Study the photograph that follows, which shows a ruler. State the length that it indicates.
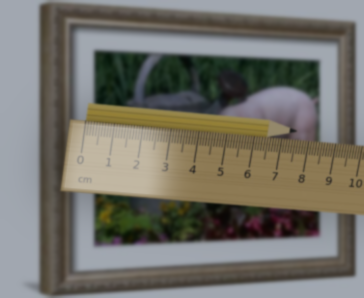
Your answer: 7.5 cm
